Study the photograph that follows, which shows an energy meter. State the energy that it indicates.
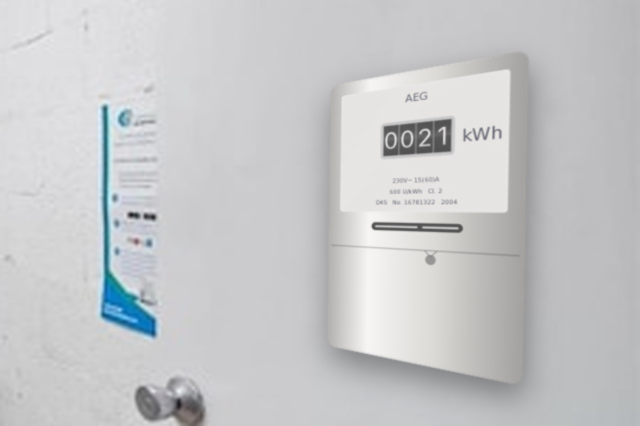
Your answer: 21 kWh
